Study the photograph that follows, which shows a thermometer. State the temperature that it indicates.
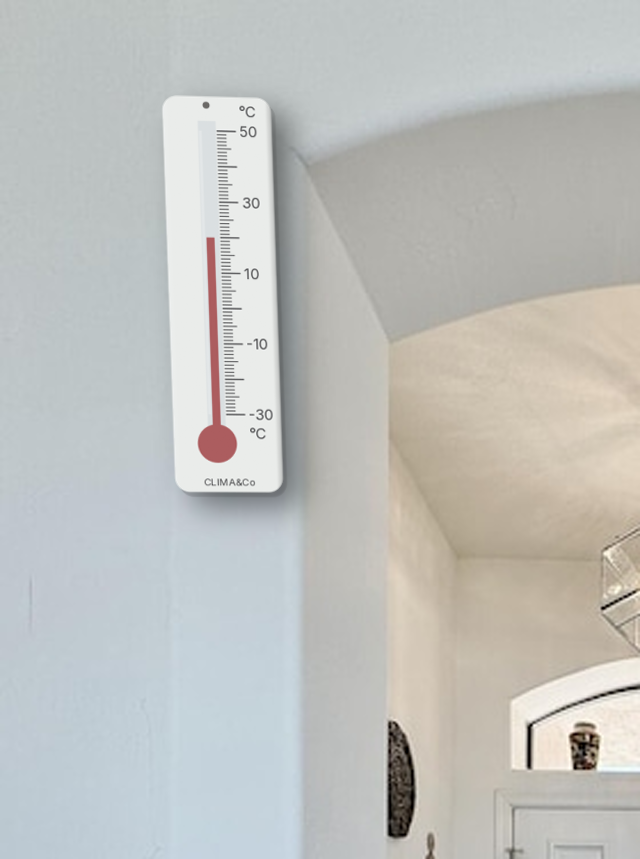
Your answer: 20 °C
